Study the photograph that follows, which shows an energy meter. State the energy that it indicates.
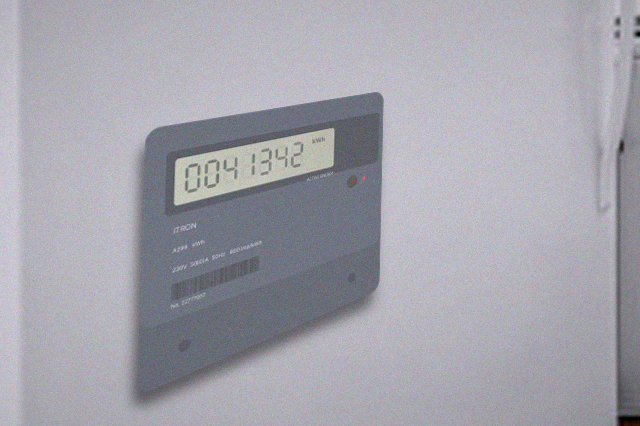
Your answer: 41342 kWh
